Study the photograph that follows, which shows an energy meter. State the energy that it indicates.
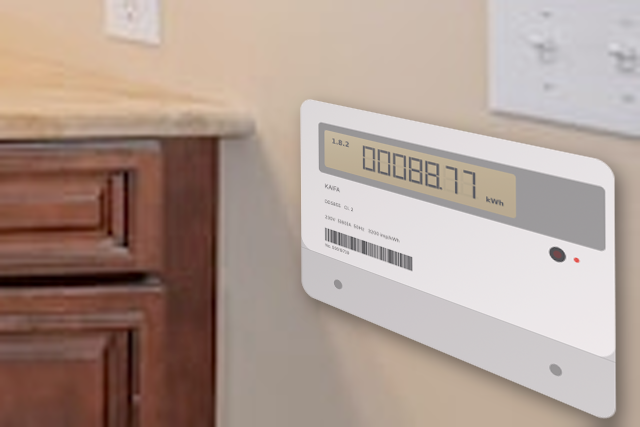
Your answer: 88.77 kWh
